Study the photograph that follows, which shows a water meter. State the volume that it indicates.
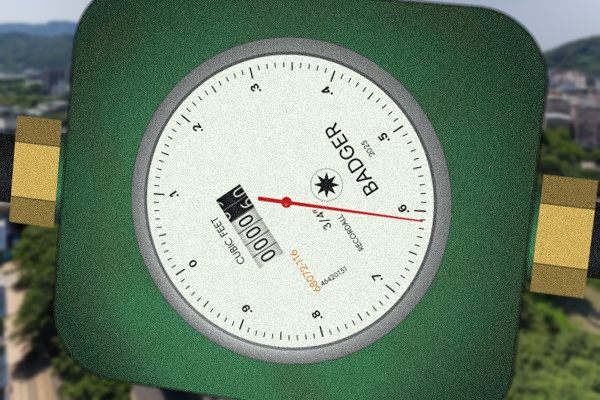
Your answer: 59.61 ft³
